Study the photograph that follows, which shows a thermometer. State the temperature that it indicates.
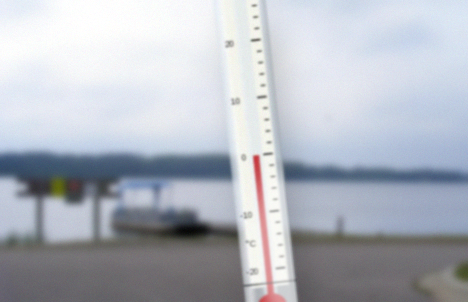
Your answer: 0 °C
